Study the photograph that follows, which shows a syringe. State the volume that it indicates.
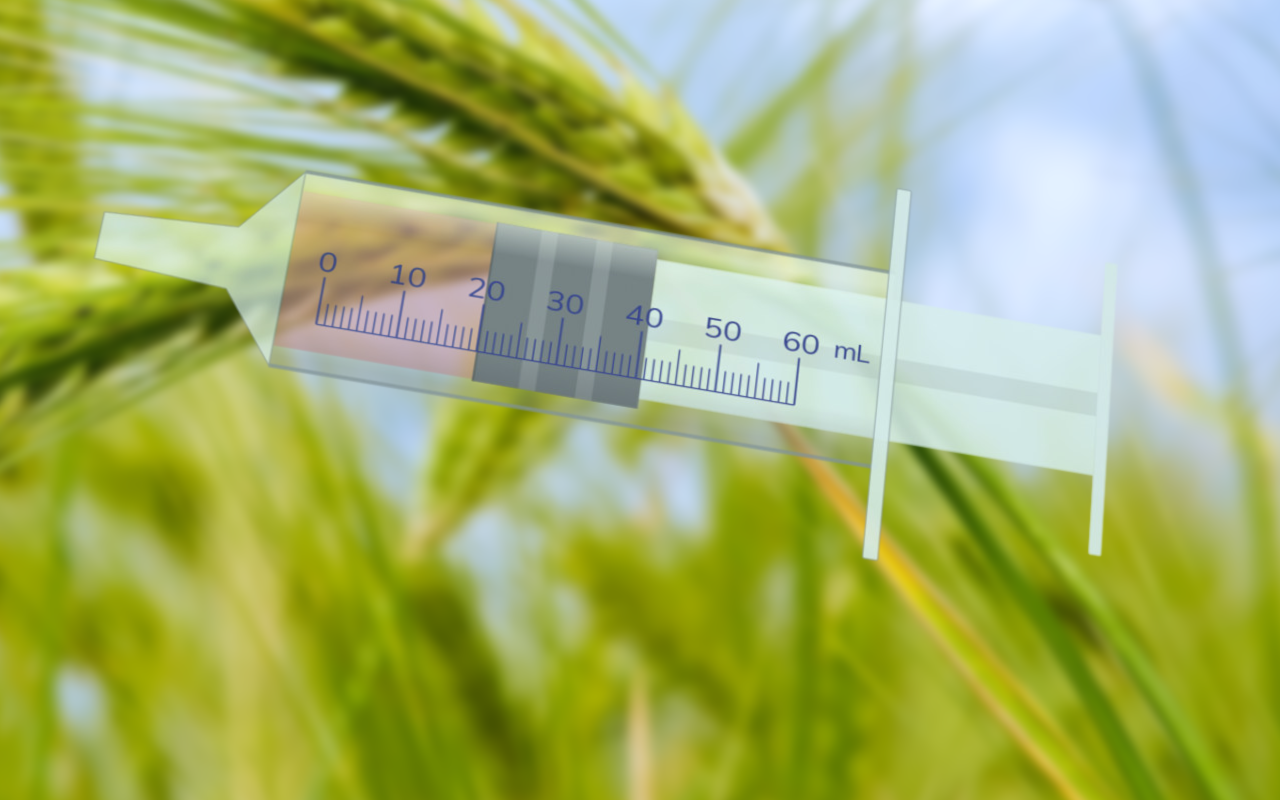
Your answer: 20 mL
